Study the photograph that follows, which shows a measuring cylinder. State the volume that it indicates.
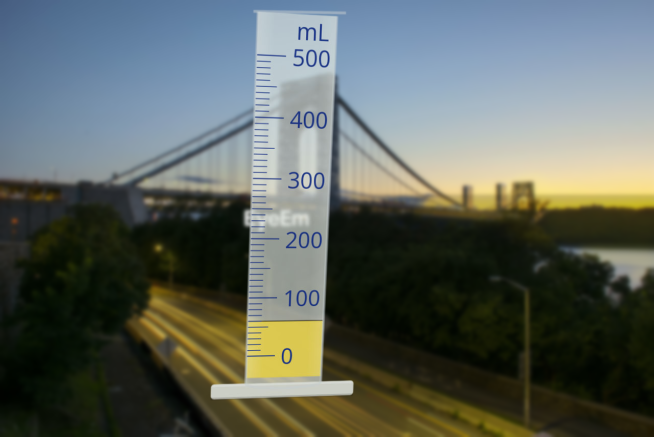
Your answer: 60 mL
